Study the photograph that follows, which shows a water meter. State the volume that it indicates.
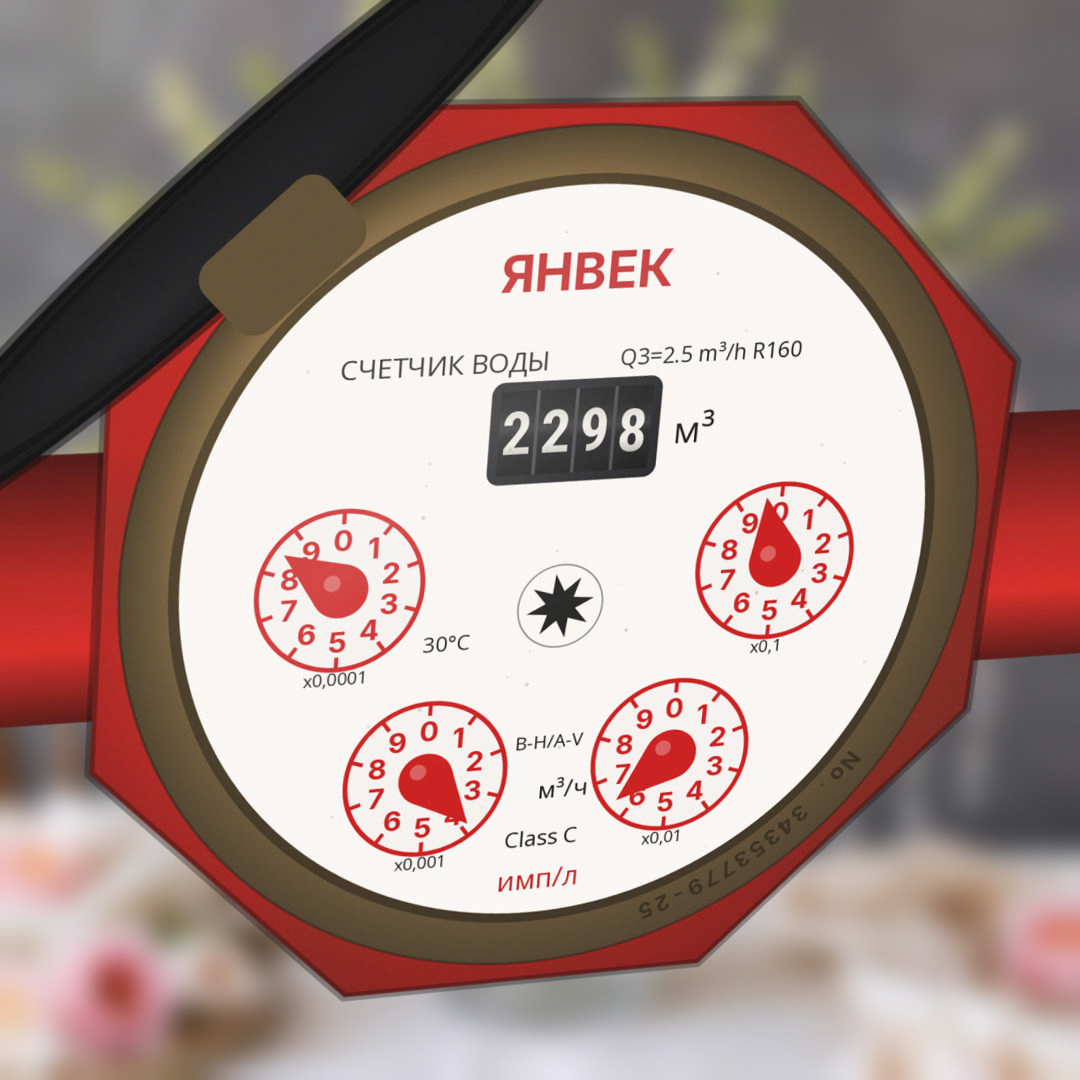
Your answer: 2297.9638 m³
